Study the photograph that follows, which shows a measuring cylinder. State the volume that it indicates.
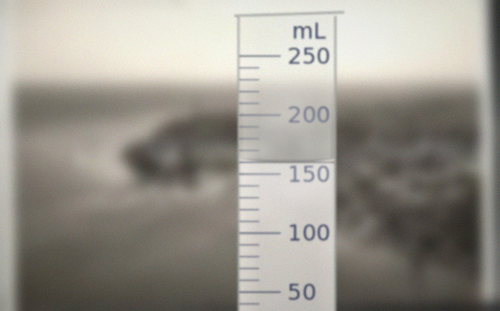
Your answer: 160 mL
